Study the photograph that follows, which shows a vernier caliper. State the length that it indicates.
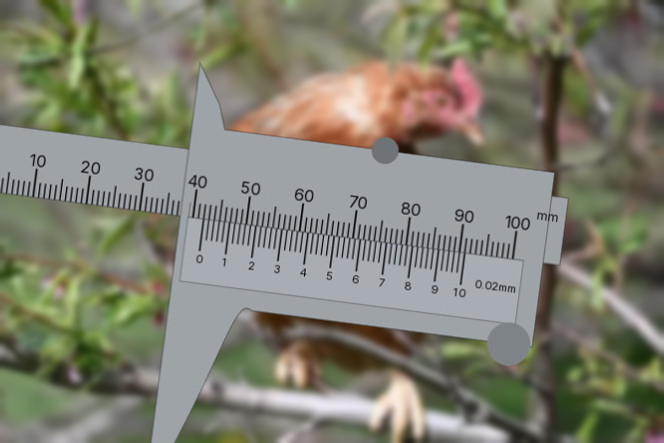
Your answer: 42.0 mm
